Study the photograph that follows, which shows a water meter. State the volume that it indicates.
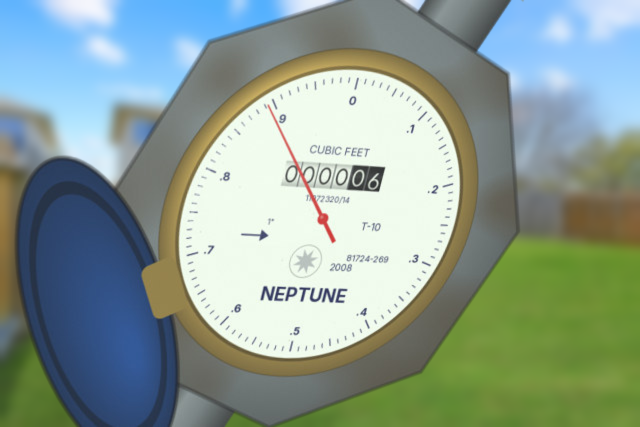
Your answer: 5.89 ft³
